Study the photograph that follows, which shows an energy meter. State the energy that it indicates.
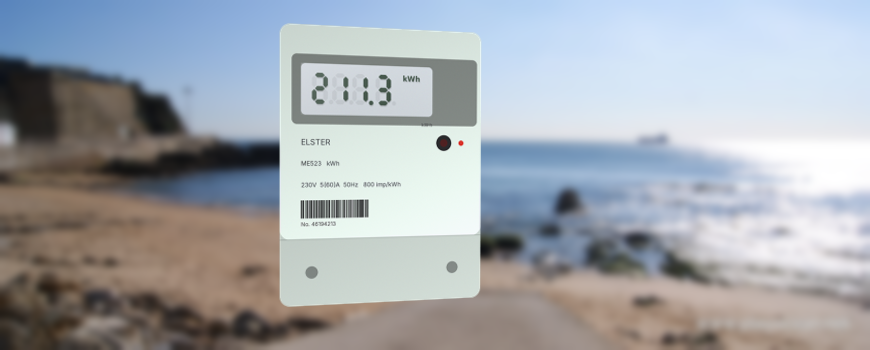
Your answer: 211.3 kWh
